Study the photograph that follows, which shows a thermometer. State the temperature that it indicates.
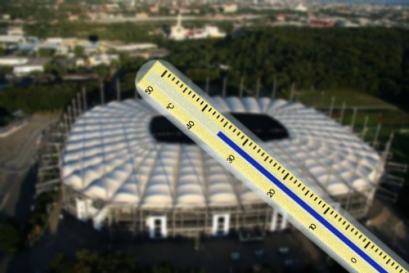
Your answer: 35 °C
